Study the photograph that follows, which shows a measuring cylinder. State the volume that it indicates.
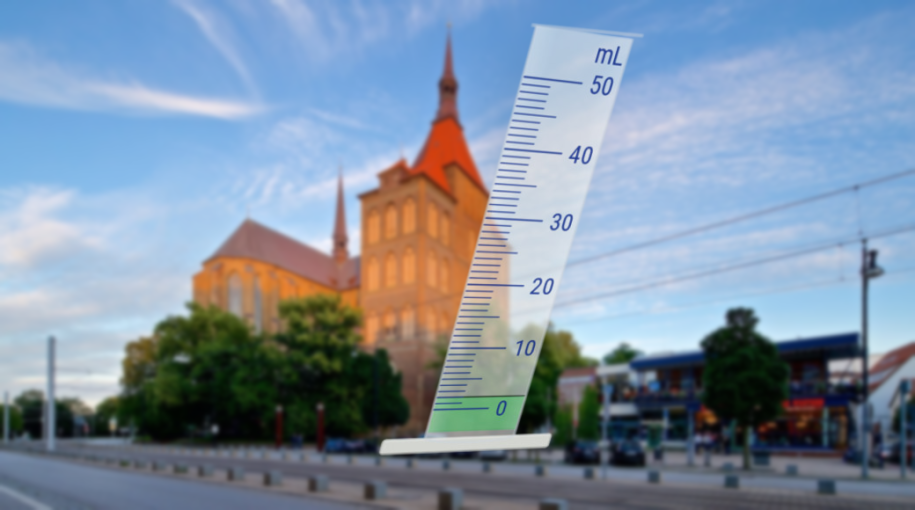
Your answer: 2 mL
